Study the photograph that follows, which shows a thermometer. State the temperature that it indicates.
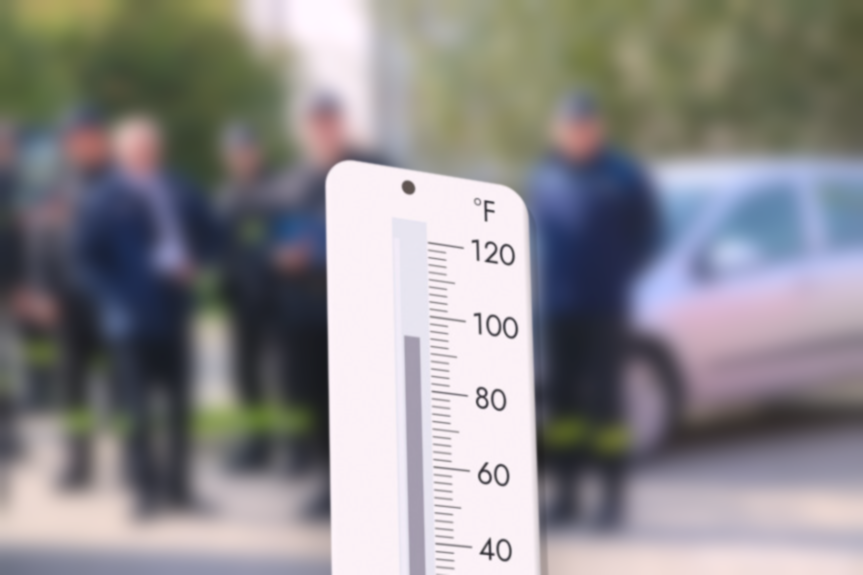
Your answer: 94 °F
